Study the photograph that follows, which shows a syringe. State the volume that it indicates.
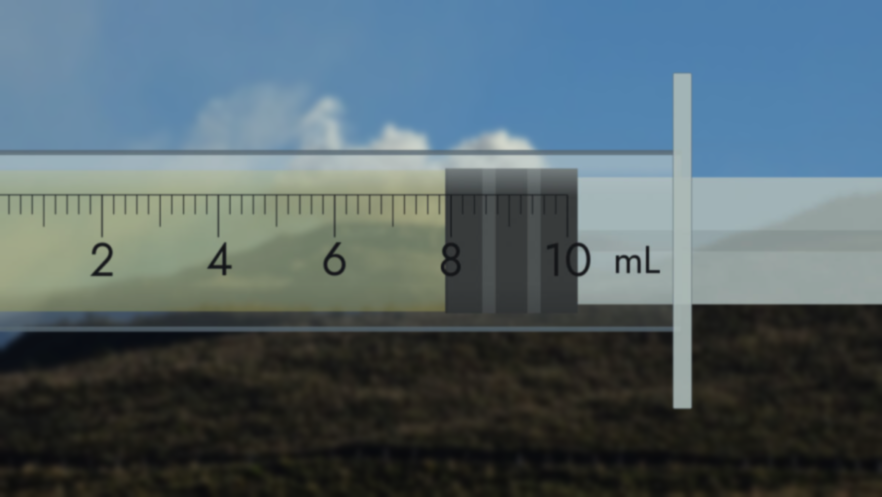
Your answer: 7.9 mL
